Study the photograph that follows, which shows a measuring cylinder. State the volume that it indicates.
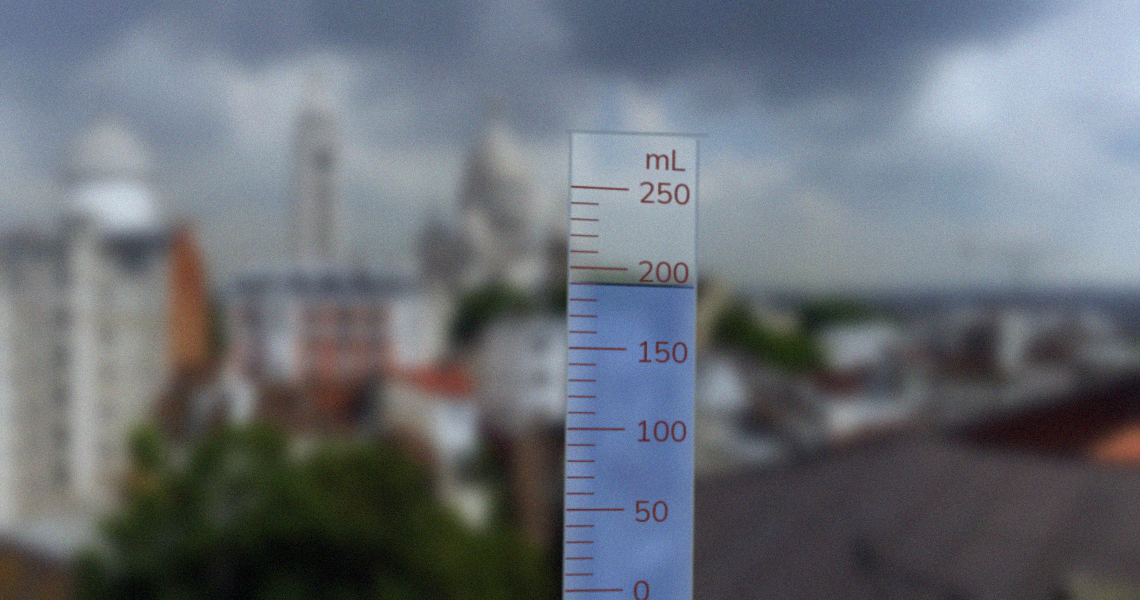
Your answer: 190 mL
